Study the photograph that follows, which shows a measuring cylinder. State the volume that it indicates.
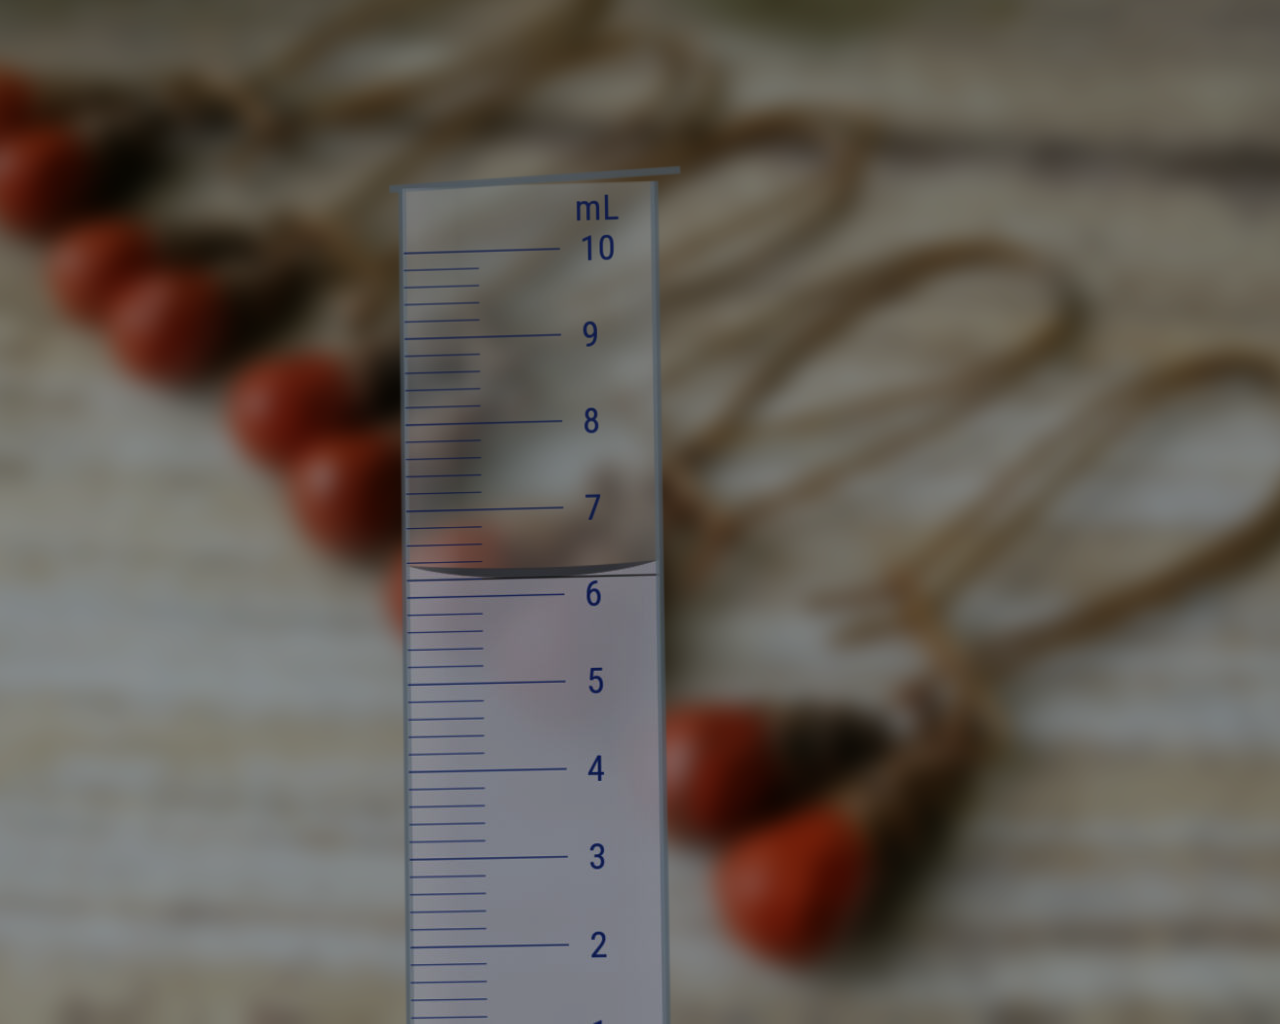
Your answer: 6.2 mL
